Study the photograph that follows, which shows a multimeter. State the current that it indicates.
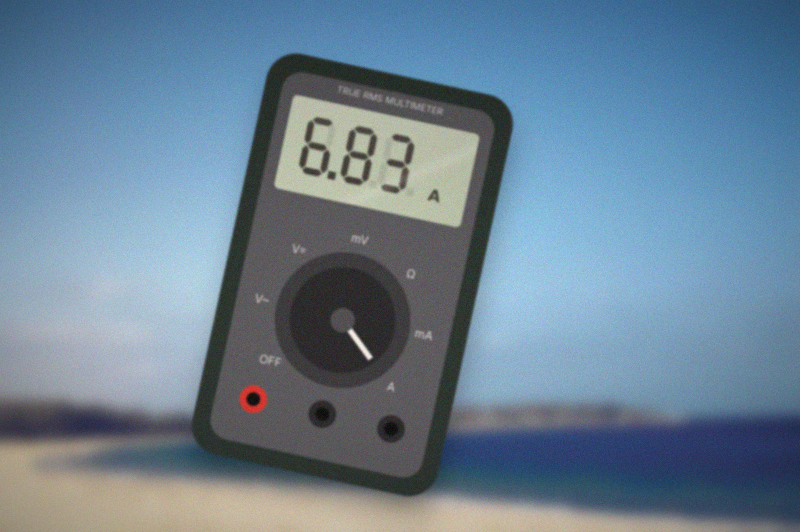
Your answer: 6.83 A
